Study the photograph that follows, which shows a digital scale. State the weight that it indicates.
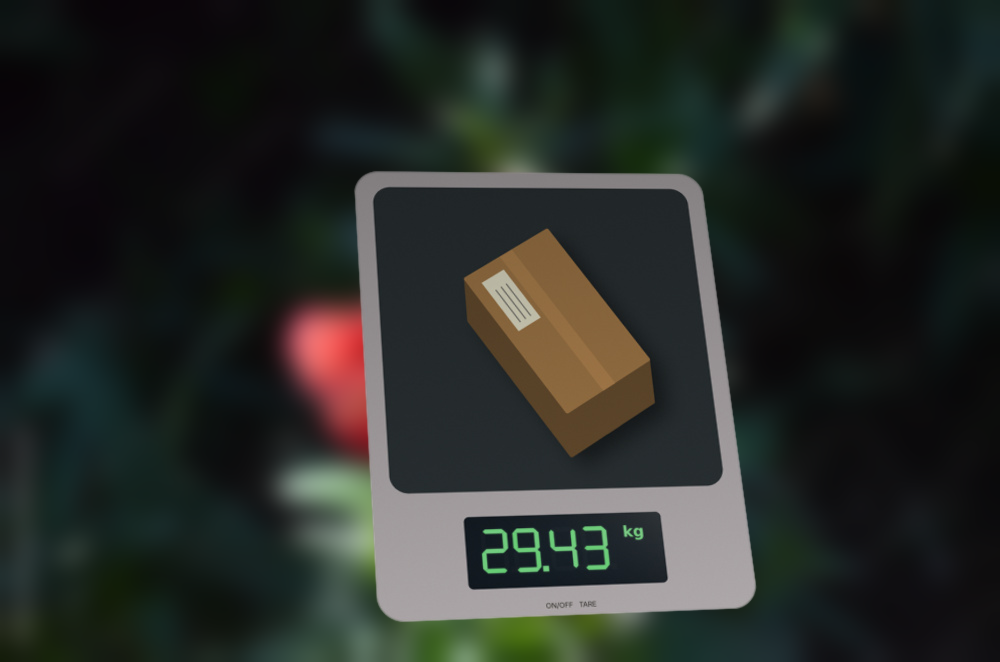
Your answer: 29.43 kg
